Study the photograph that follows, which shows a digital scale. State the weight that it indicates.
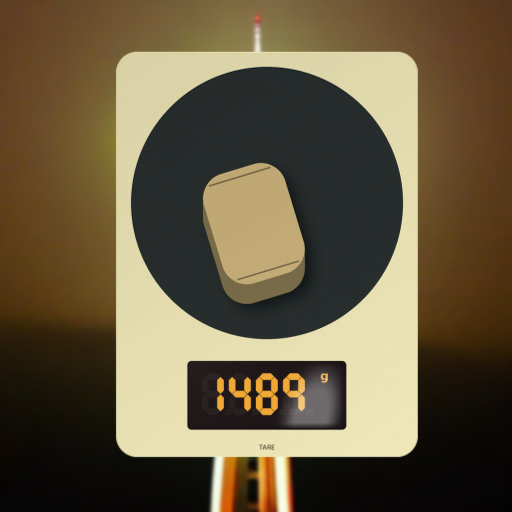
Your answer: 1489 g
